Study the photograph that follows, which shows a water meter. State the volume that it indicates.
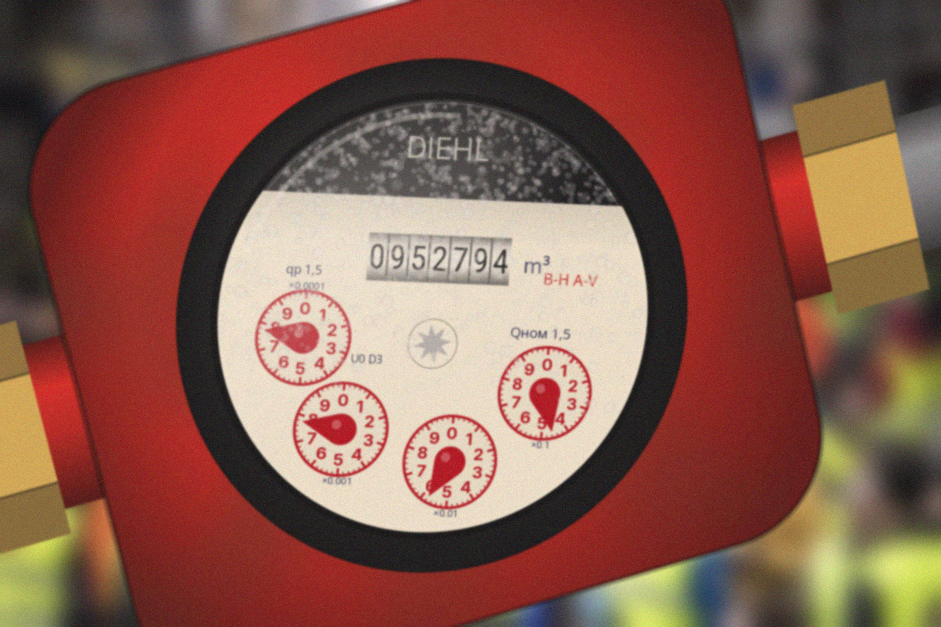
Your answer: 952794.4577 m³
